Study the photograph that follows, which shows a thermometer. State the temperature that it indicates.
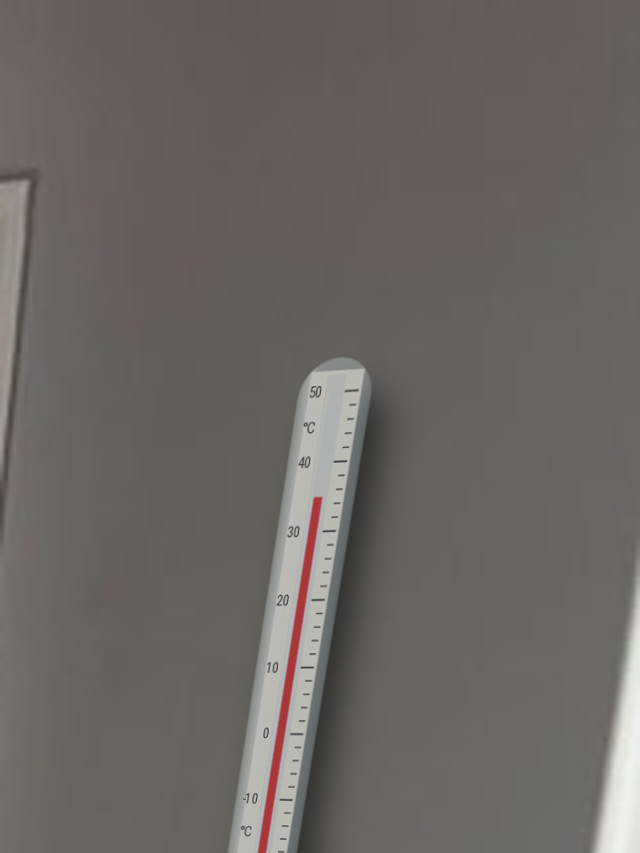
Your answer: 35 °C
